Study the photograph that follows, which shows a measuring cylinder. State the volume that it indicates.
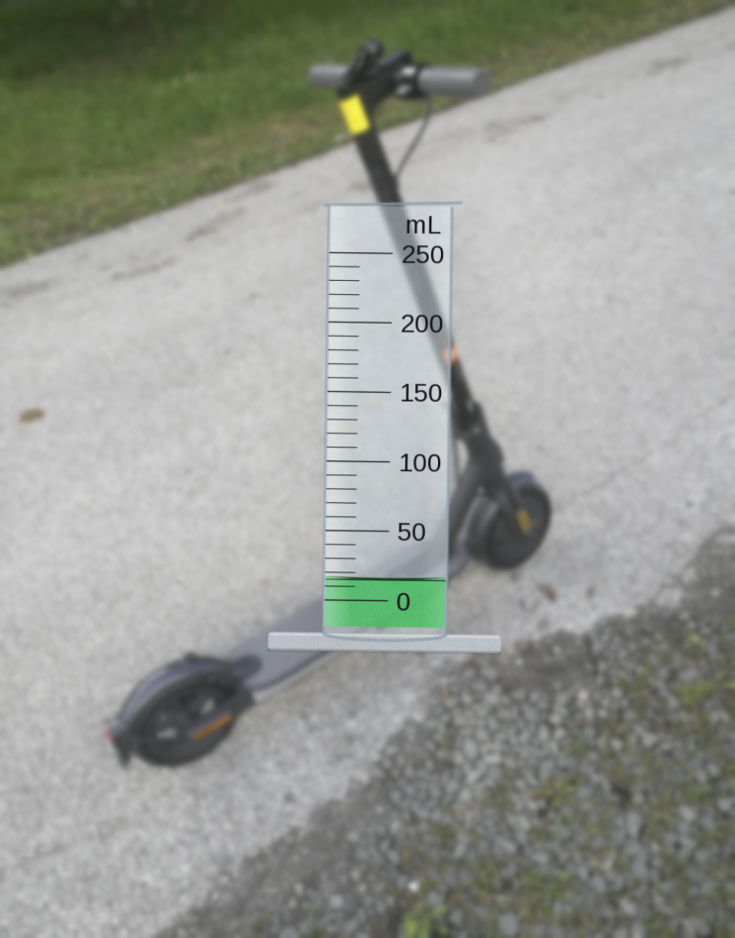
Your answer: 15 mL
